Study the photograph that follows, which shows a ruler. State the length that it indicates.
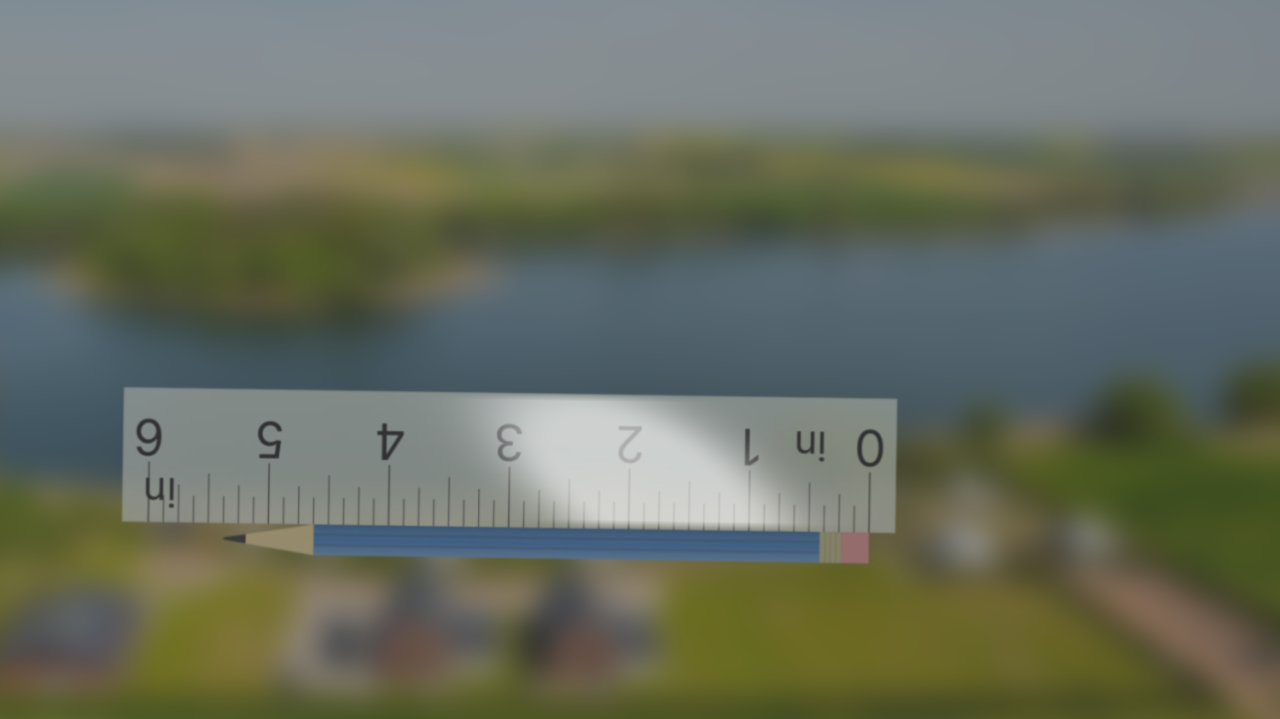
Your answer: 5.375 in
